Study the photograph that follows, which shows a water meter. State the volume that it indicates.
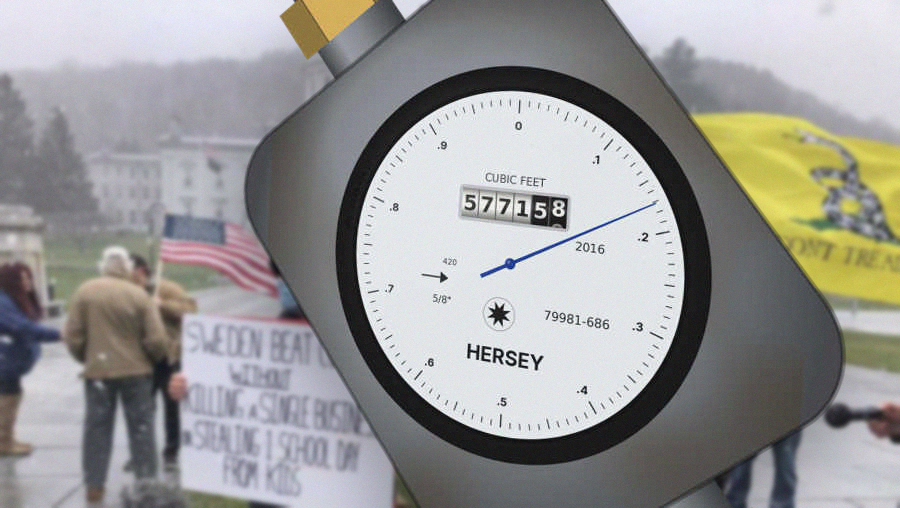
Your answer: 577158.17 ft³
